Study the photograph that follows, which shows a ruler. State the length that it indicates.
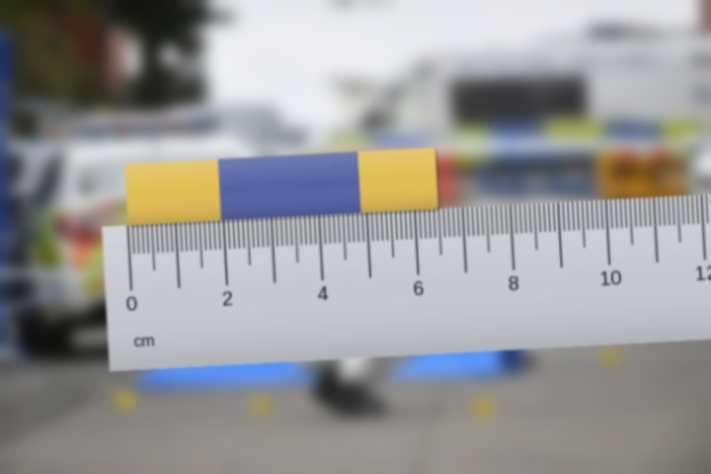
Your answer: 6.5 cm
